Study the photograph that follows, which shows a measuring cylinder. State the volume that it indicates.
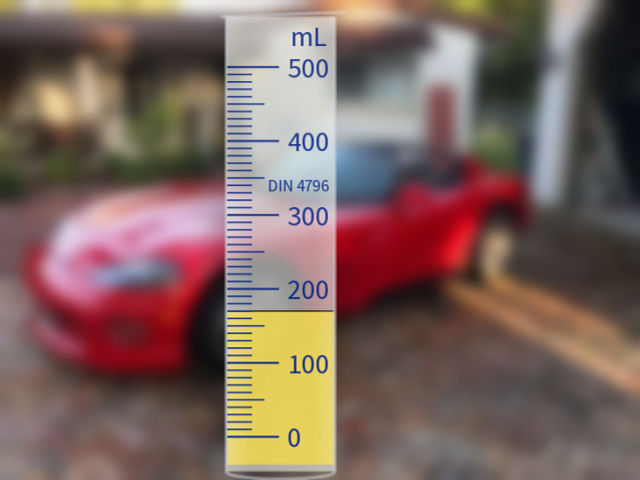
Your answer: 170 mL
